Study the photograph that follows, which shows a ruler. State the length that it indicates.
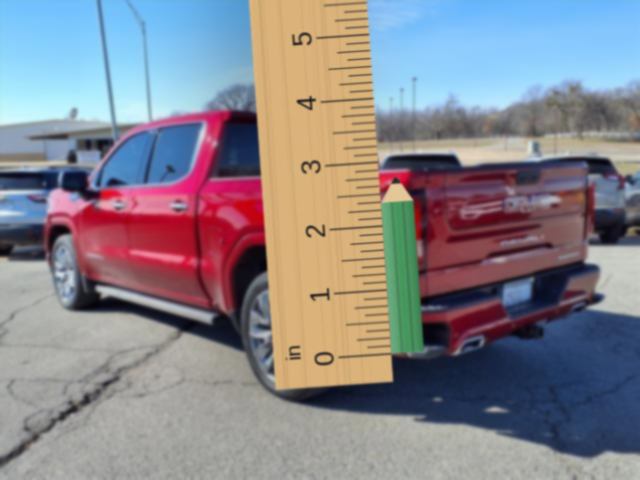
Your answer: 2.75 in
